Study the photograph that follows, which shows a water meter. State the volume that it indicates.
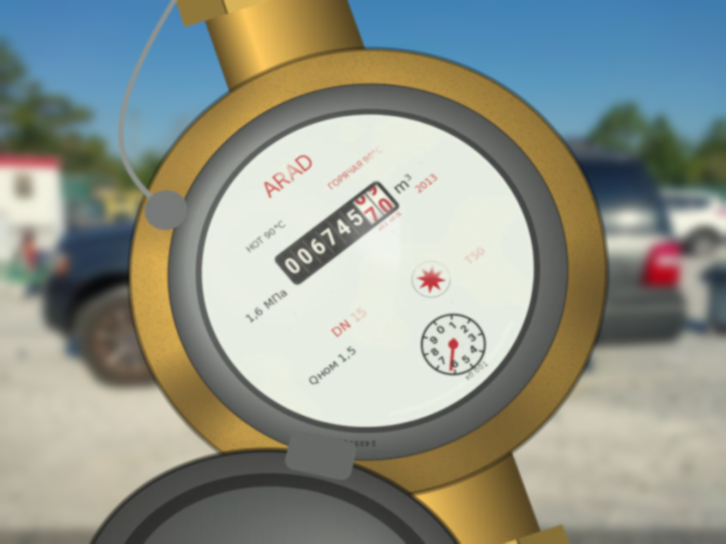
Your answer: 6745.696 m³
